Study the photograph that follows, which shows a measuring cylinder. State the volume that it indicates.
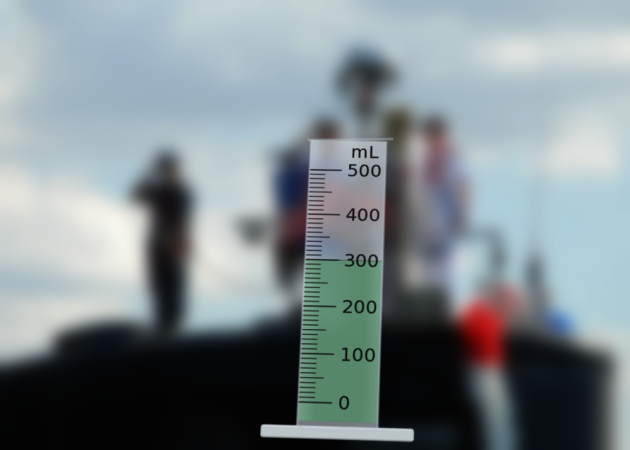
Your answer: 300 mL
